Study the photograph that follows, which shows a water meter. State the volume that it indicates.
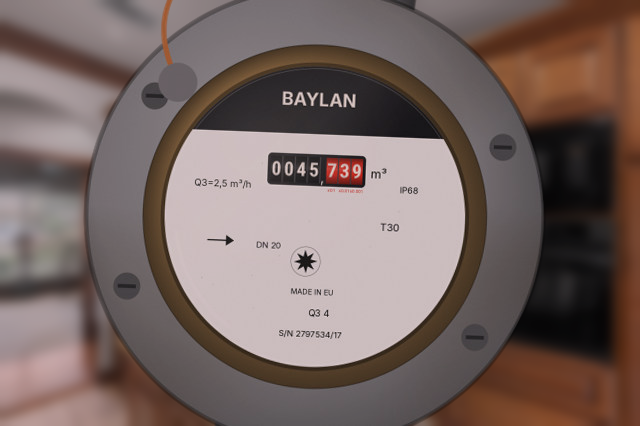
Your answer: 45.739 m³
